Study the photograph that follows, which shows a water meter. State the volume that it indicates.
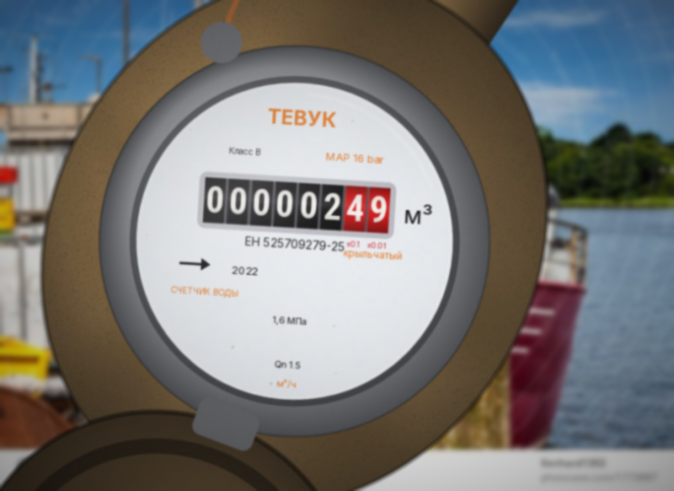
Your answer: 2.49 m³
